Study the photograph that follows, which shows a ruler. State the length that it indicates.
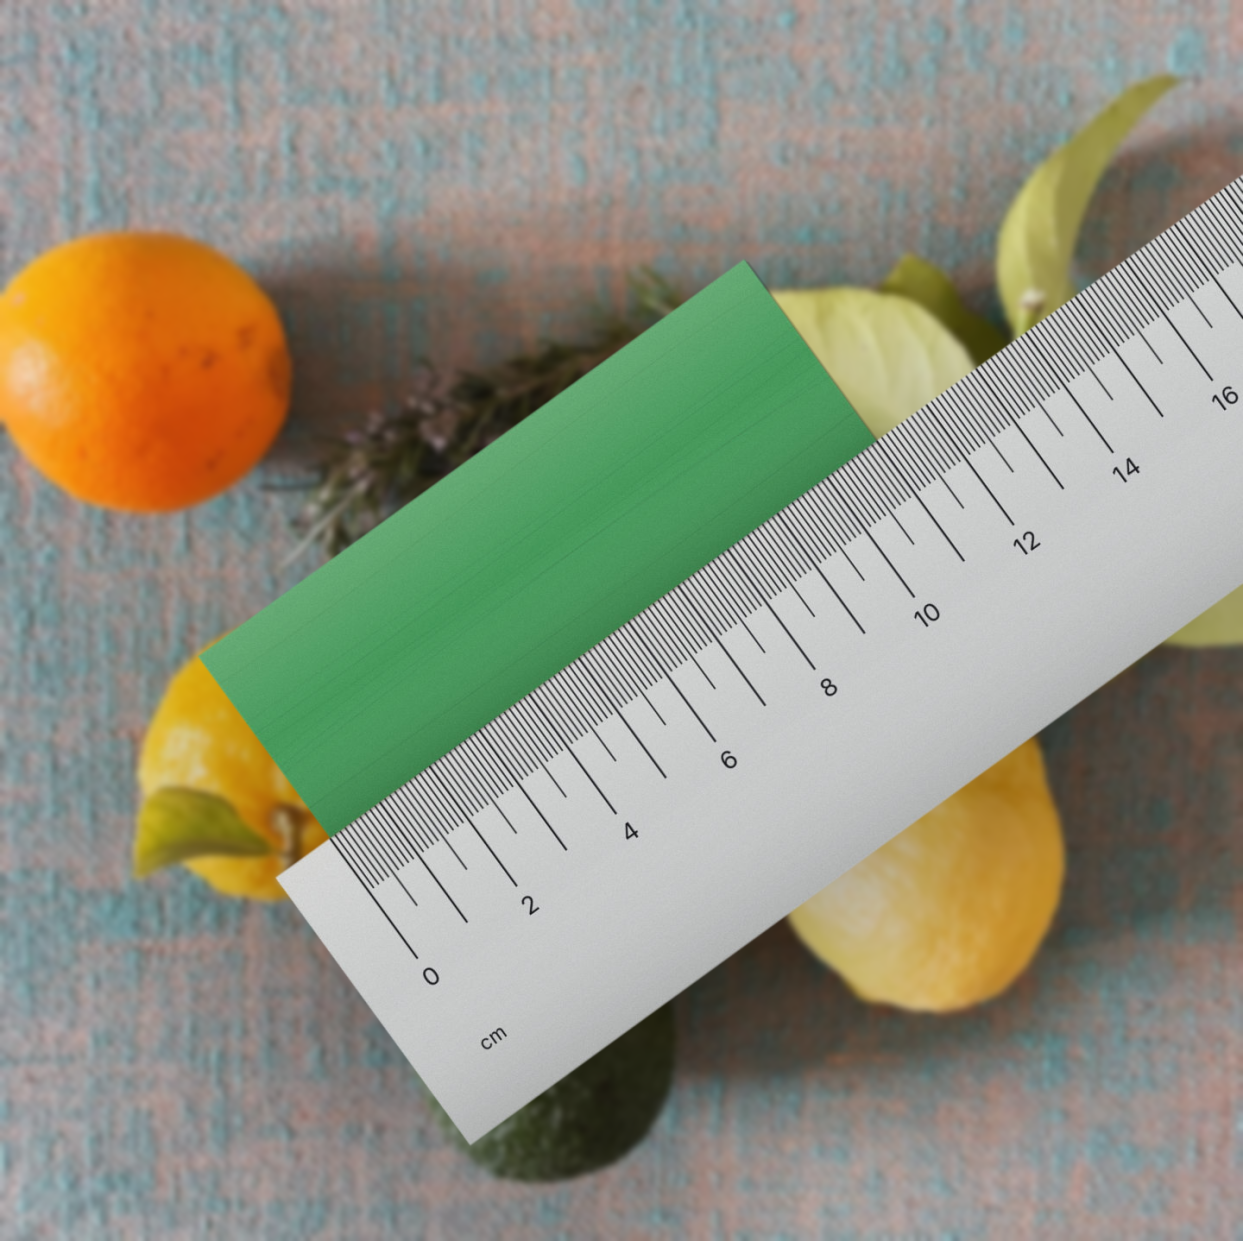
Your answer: 11 cm
